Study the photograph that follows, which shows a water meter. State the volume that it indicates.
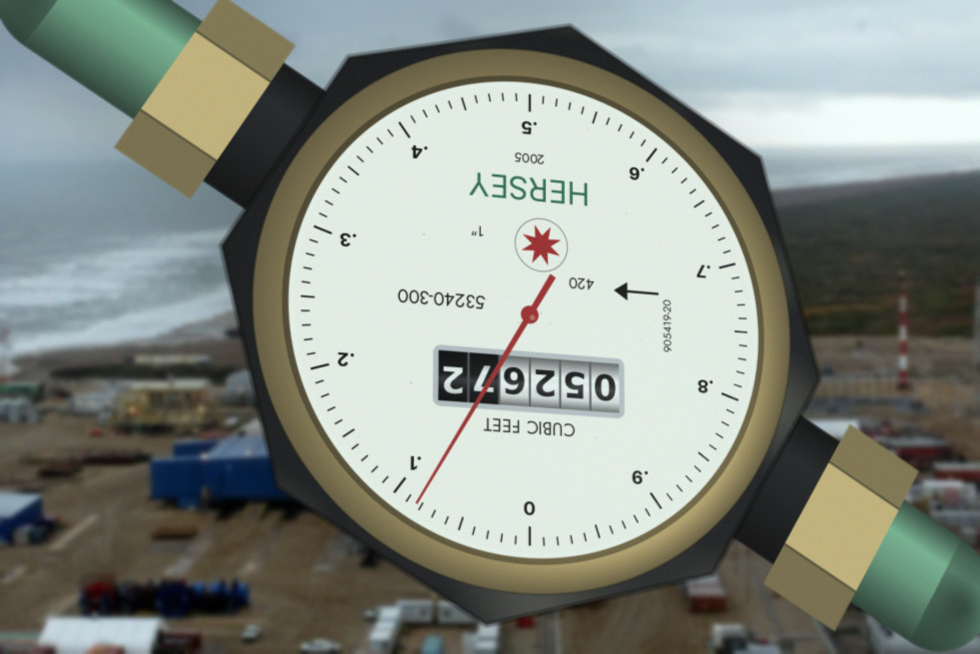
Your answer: 52672.08 ft³
